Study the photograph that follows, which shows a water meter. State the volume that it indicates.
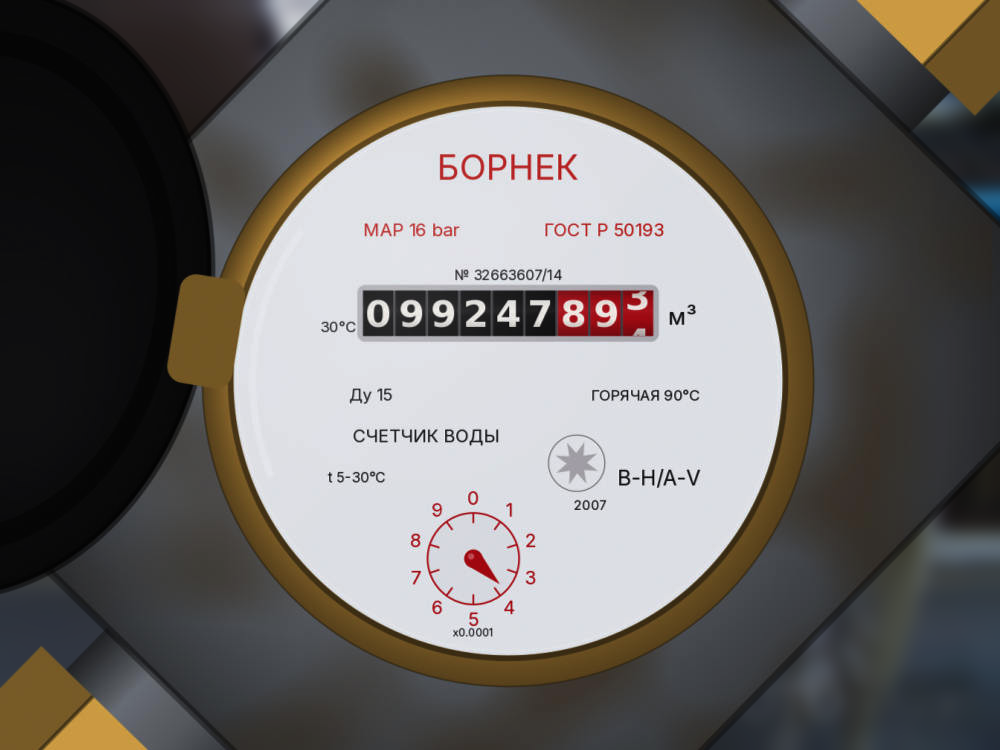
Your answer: 99247.8933 m³
